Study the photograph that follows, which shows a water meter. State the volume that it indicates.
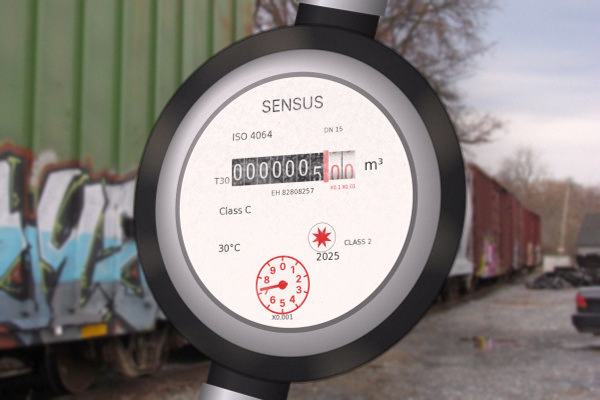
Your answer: 4.997 m³
